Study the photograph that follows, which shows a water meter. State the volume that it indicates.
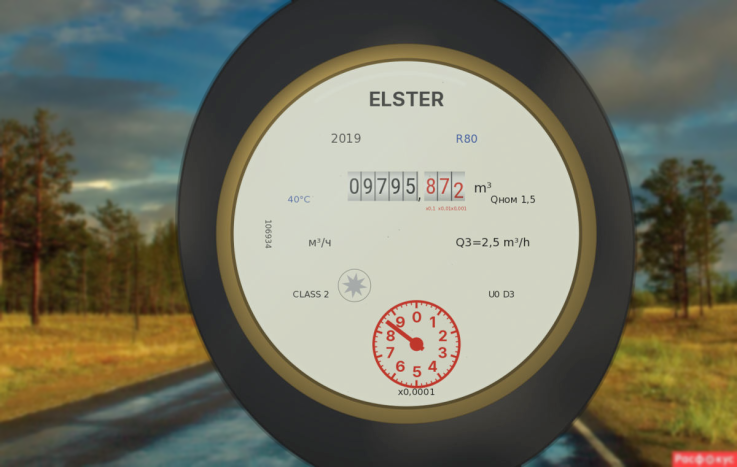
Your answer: 9795.8718 m³
